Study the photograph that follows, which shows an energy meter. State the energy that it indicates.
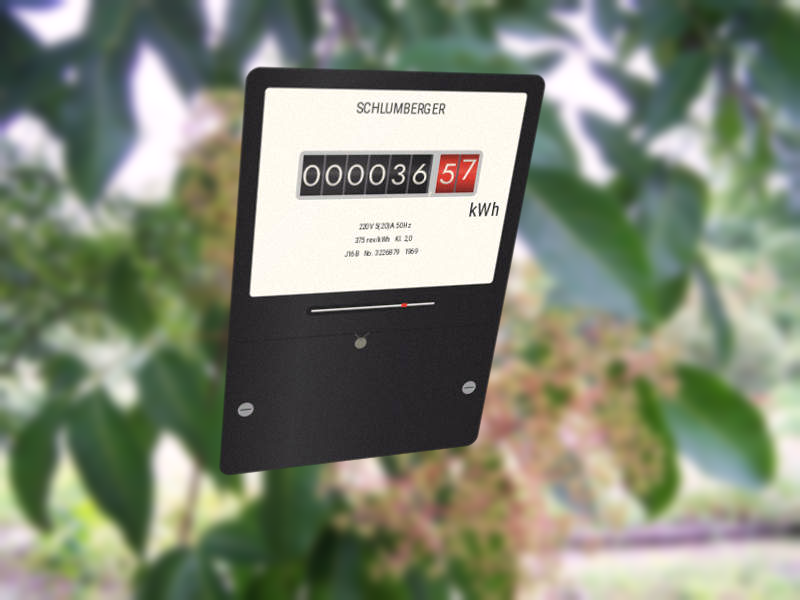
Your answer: 36.57 kWh
